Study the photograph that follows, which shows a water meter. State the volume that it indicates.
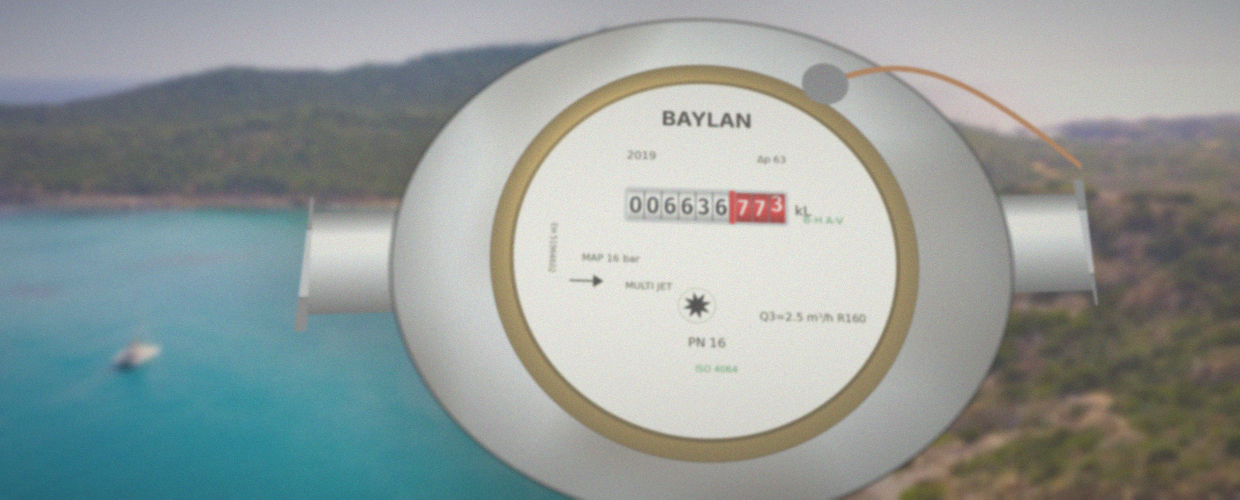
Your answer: 6636.773 kL
